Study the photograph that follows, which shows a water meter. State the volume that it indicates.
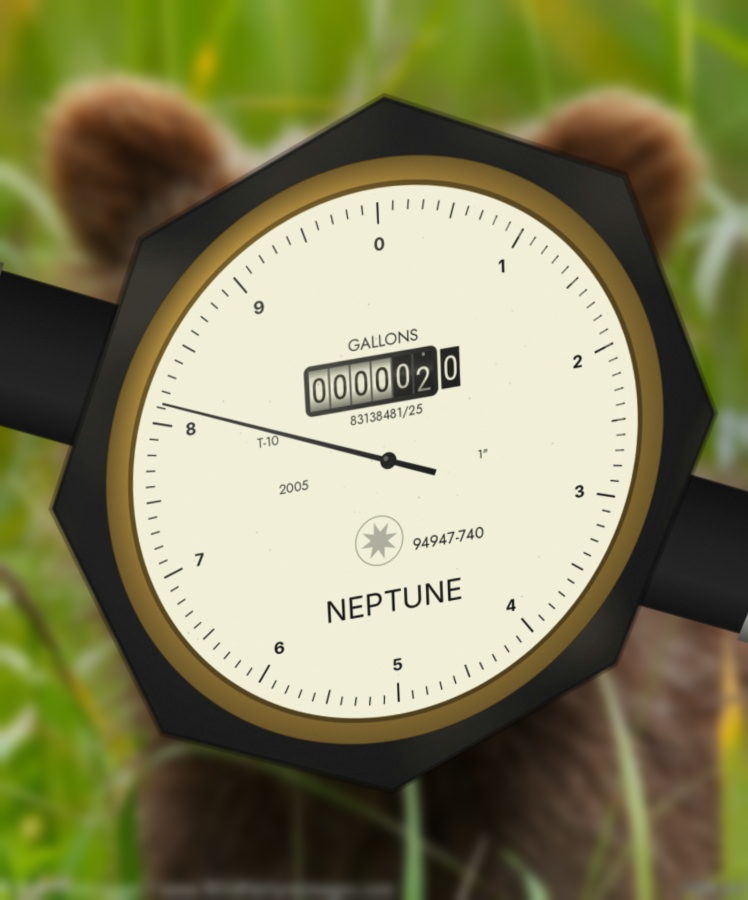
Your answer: 18.1 gal
